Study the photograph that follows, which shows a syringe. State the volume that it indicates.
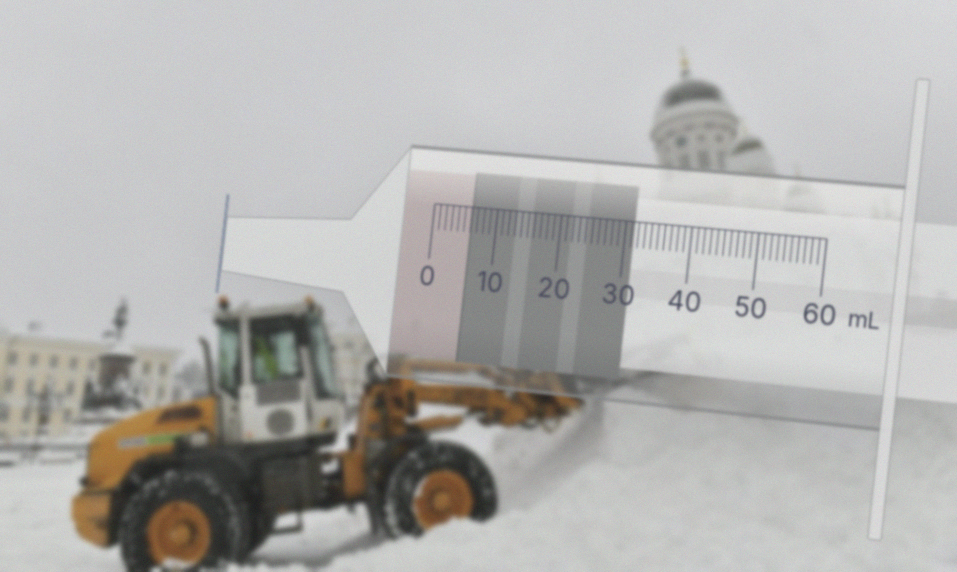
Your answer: 6 mL
